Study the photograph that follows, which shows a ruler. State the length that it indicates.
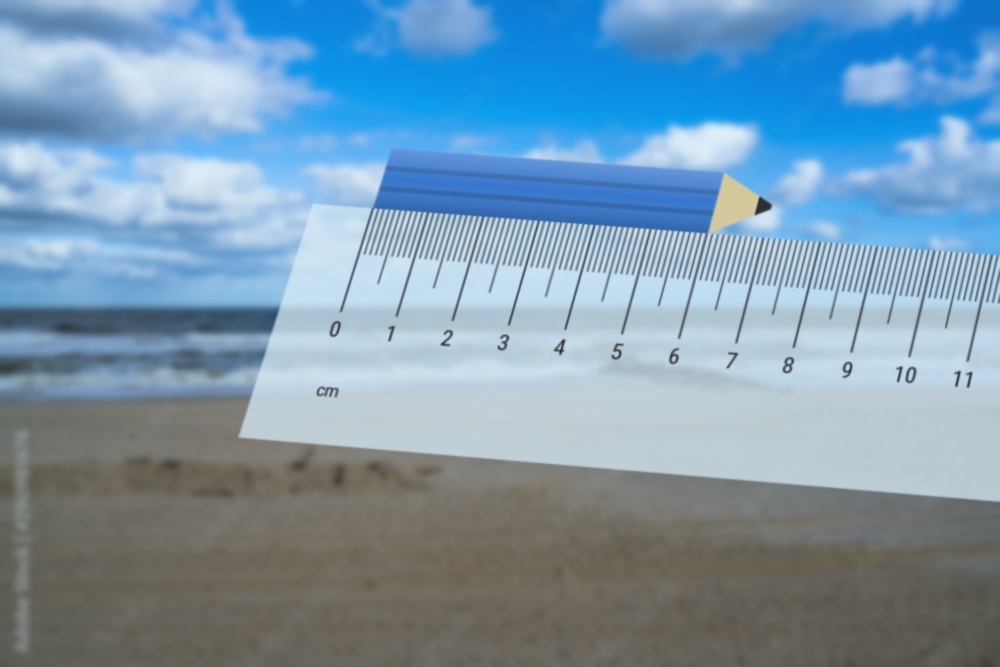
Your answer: 7 cm
